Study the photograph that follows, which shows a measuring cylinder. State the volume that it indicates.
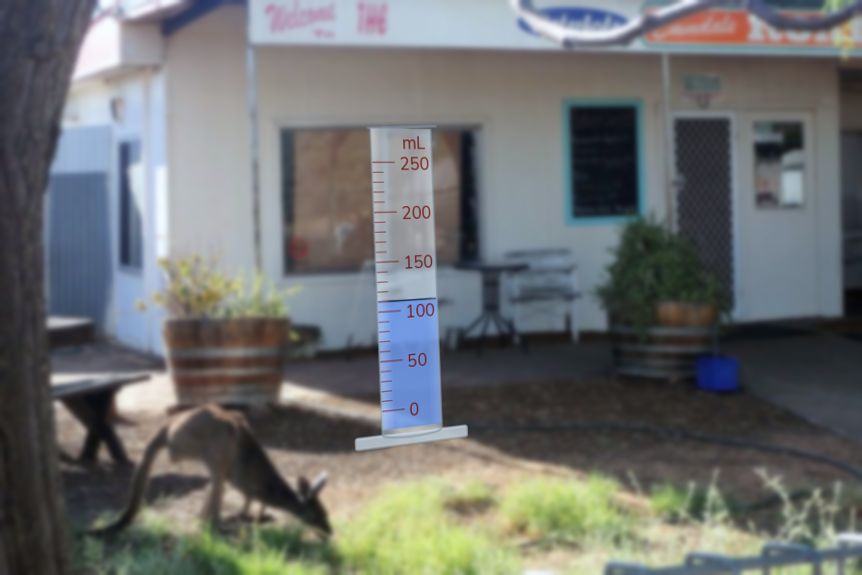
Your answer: 110 mL
